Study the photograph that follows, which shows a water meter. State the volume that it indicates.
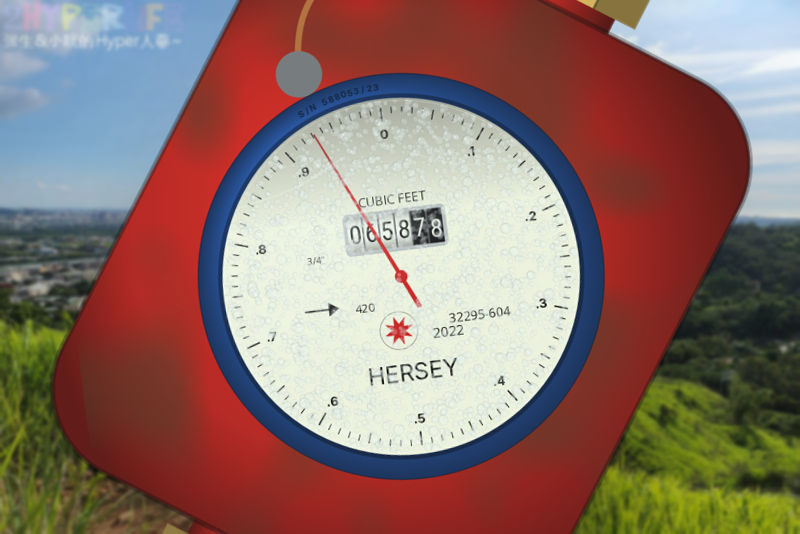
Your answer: 65877.93 ft³
